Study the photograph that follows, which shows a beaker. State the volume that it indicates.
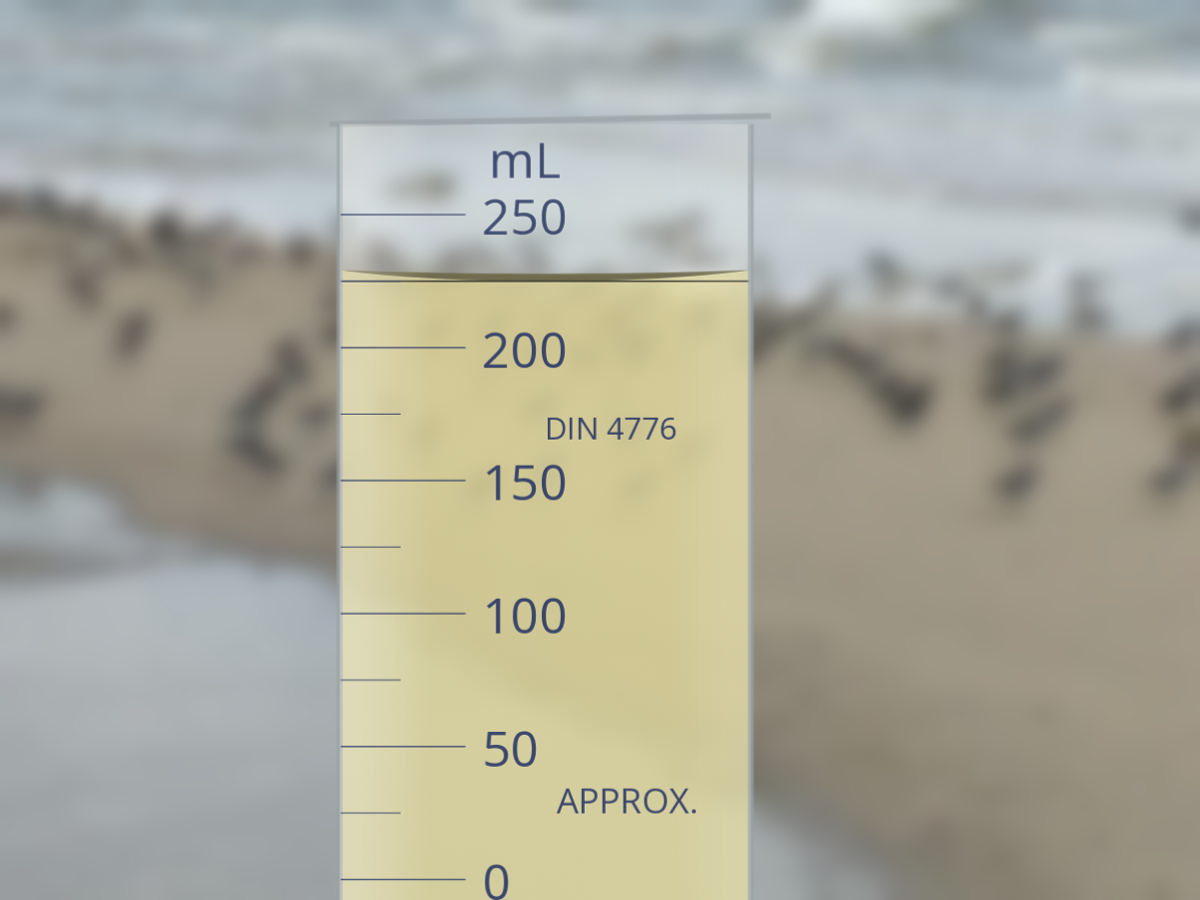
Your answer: 225 mL
